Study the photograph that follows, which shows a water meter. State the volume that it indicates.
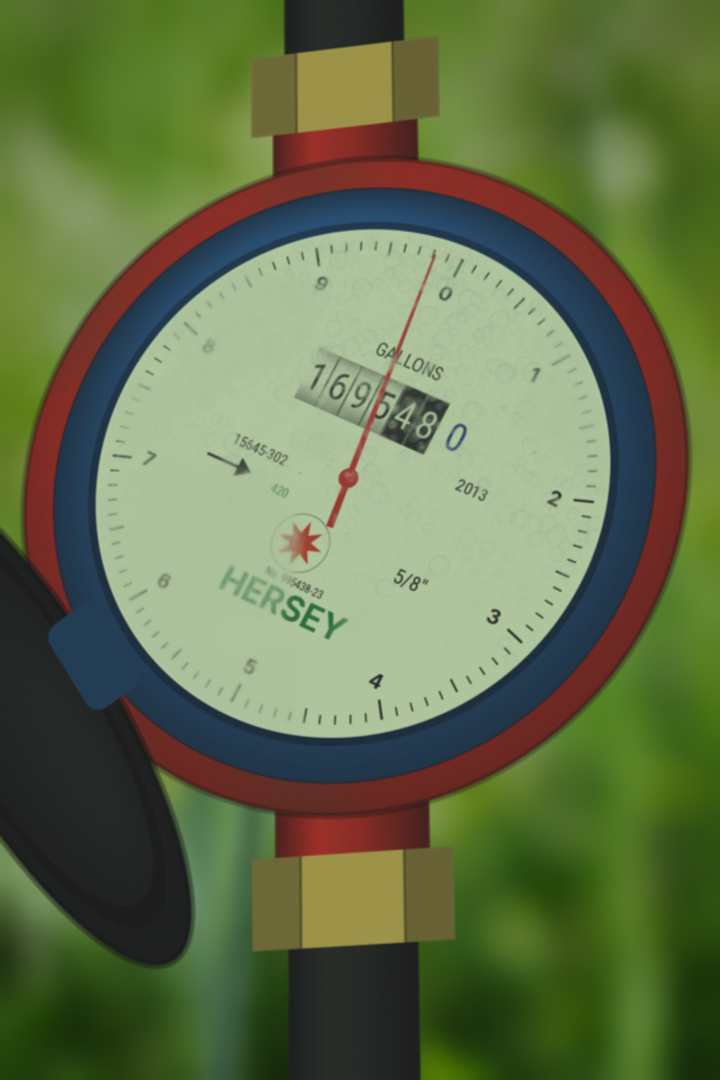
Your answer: 1695479.8 gal
